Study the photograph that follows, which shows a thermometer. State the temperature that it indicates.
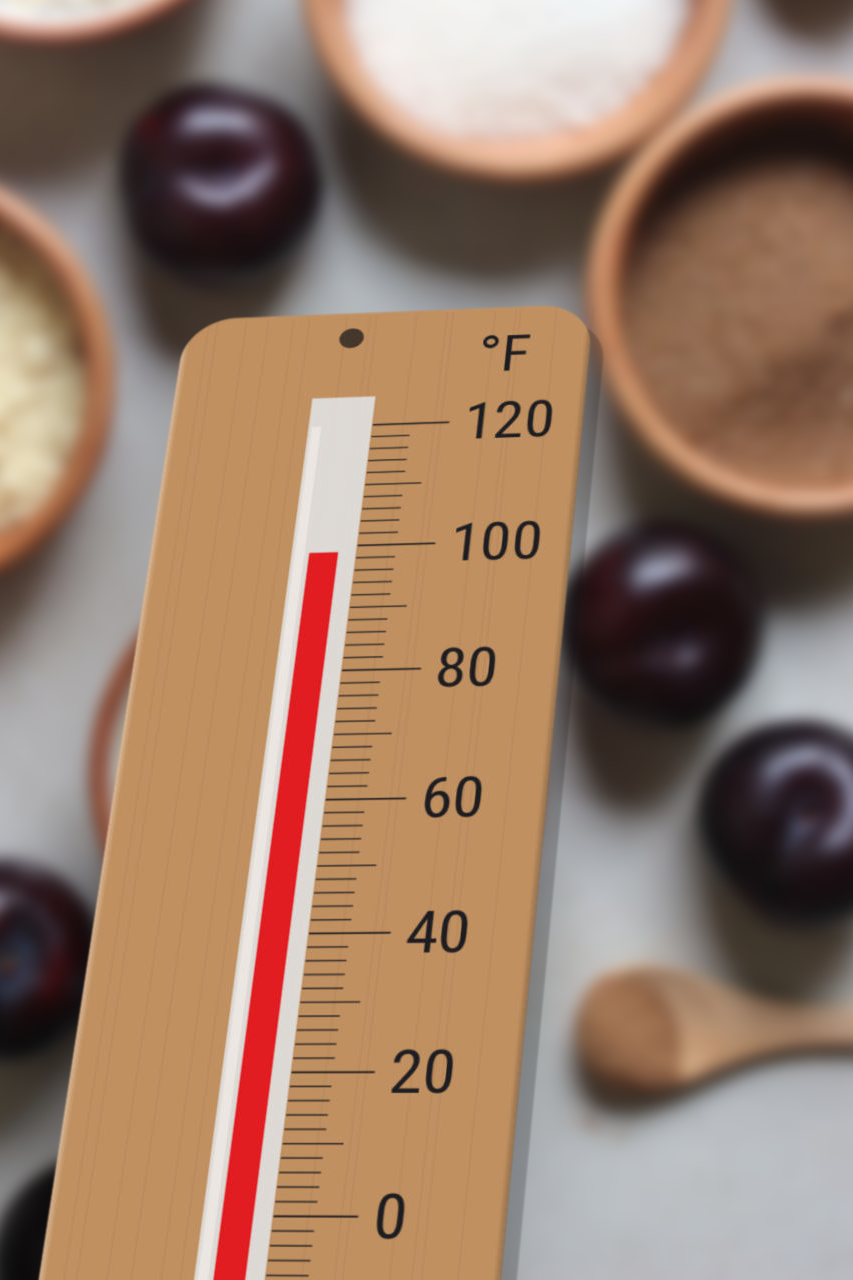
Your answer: 99 °F
